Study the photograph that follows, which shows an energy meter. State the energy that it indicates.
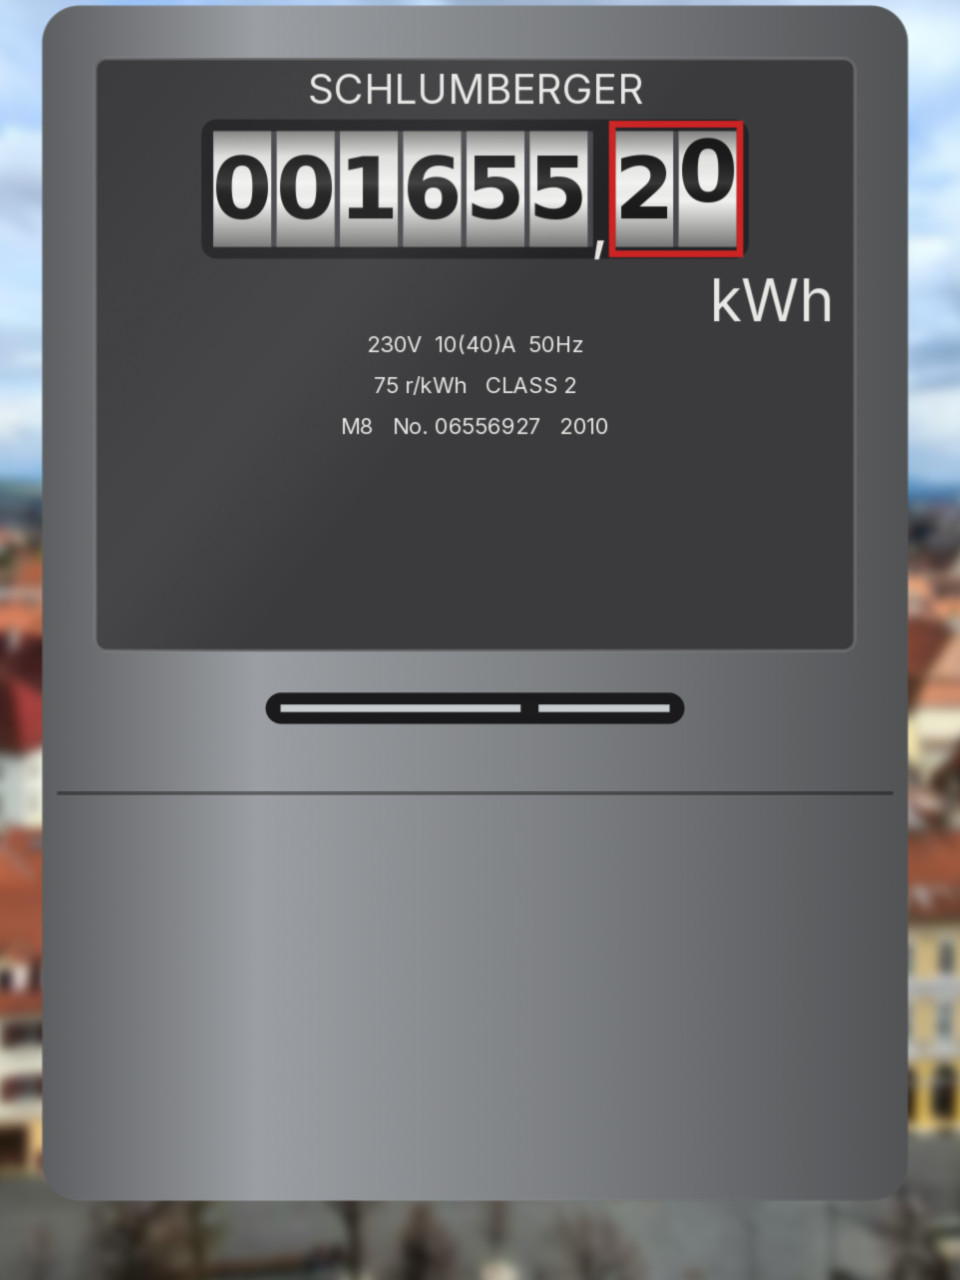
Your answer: 1655.20 kWh
